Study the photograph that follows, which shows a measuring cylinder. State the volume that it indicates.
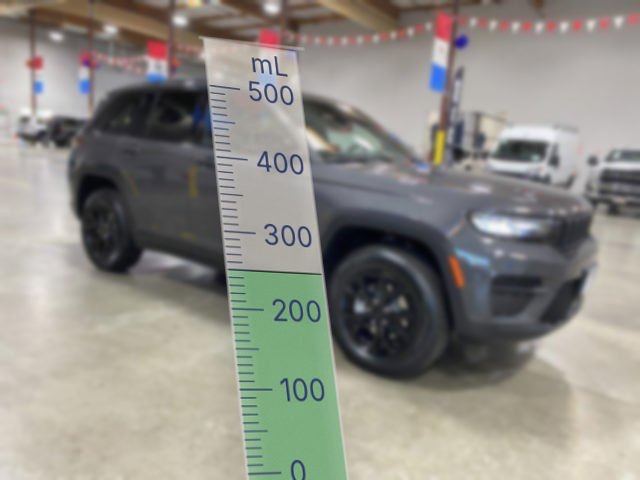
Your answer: 250 mL
